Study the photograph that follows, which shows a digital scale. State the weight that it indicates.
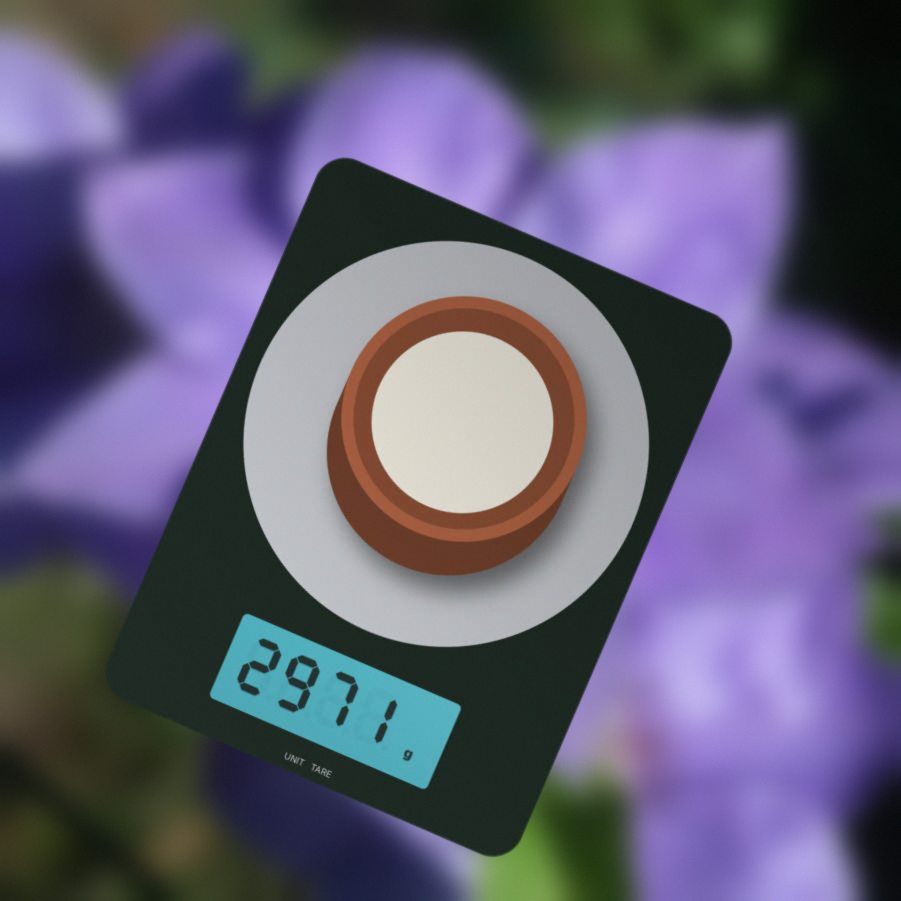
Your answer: 2971 g
